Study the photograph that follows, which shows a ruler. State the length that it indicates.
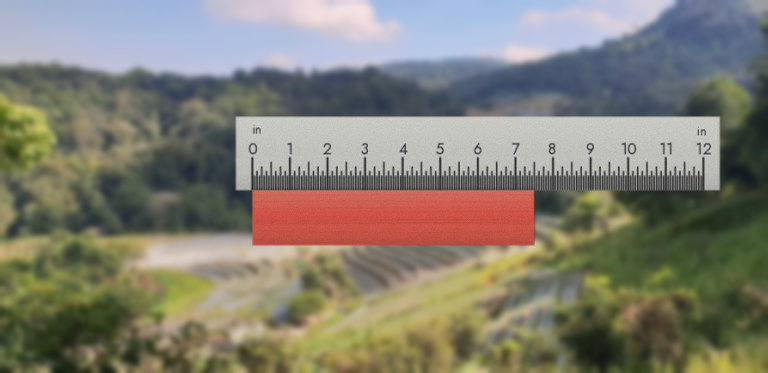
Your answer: 7.5 in
